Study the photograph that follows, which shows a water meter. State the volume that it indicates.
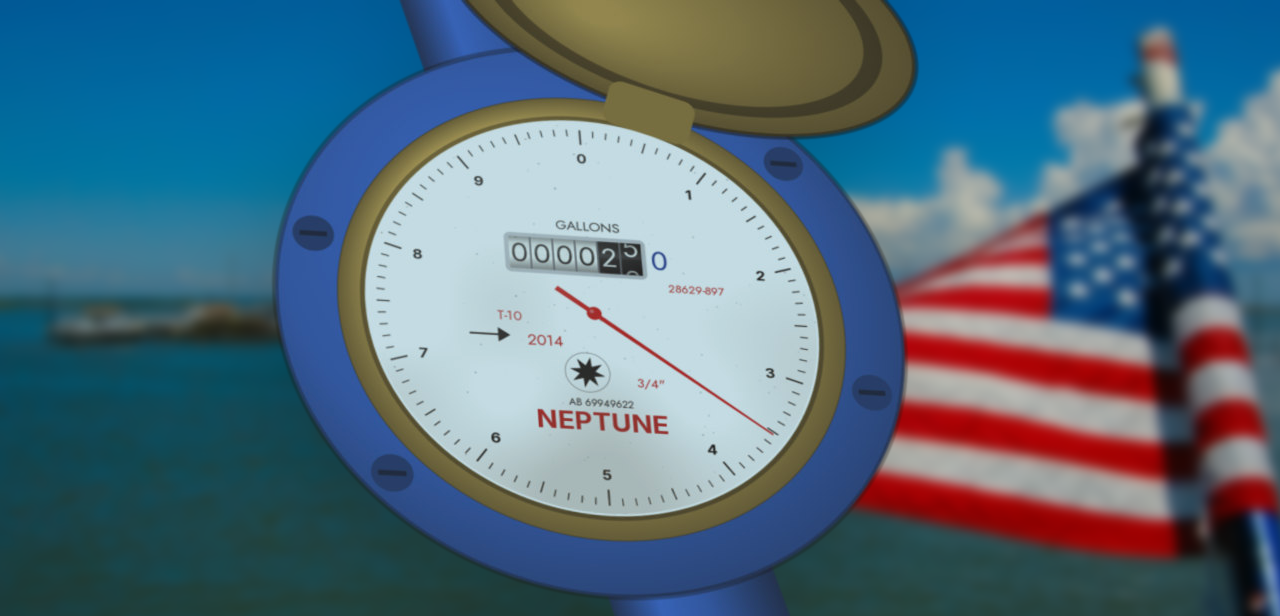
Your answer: 253.5 gal
